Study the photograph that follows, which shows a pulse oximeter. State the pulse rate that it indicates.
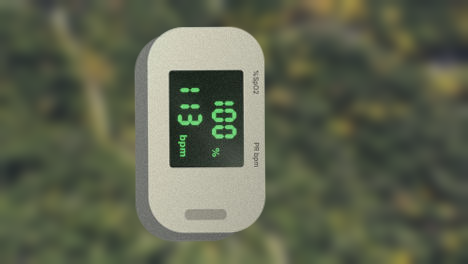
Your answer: 113 bpm
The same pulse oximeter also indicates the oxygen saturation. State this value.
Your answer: 100 %
